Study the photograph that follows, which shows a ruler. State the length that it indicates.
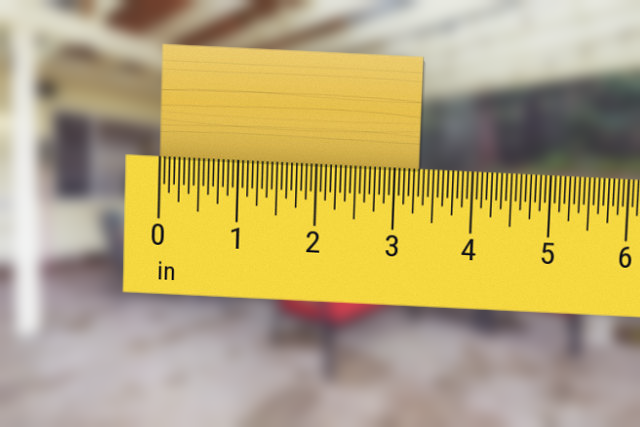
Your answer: 3.3125 in
